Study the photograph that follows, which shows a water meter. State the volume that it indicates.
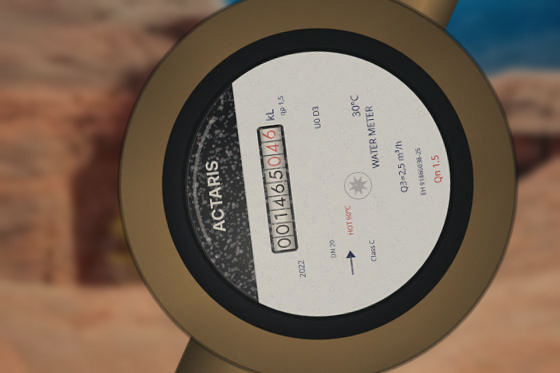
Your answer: 1465.046 kL
